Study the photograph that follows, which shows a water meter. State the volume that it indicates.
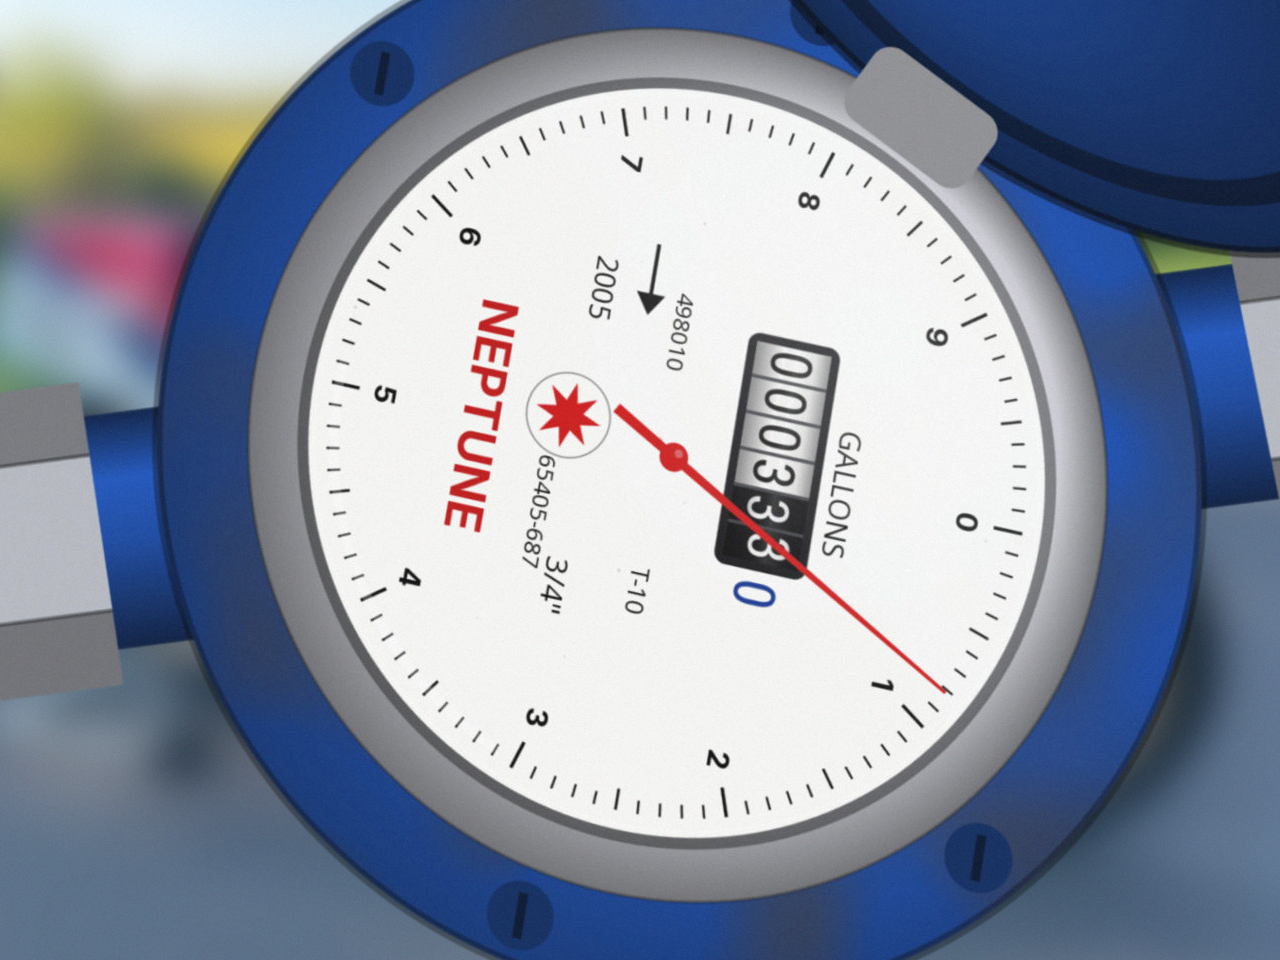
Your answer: 3330.8 gal
